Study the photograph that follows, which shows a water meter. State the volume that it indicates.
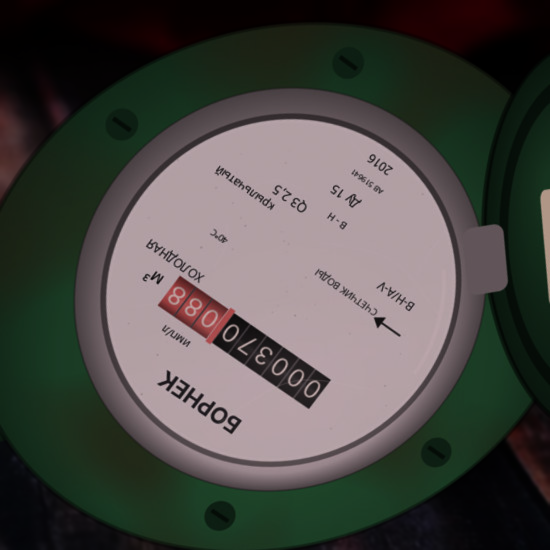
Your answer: 370.088 m³
